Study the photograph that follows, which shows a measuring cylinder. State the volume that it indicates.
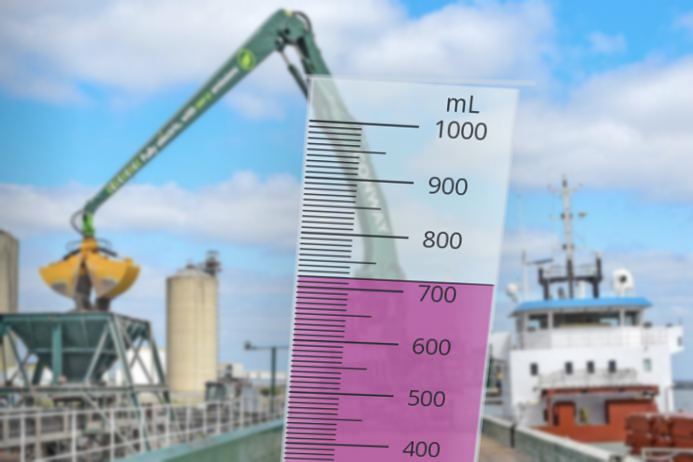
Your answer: 720 mL
